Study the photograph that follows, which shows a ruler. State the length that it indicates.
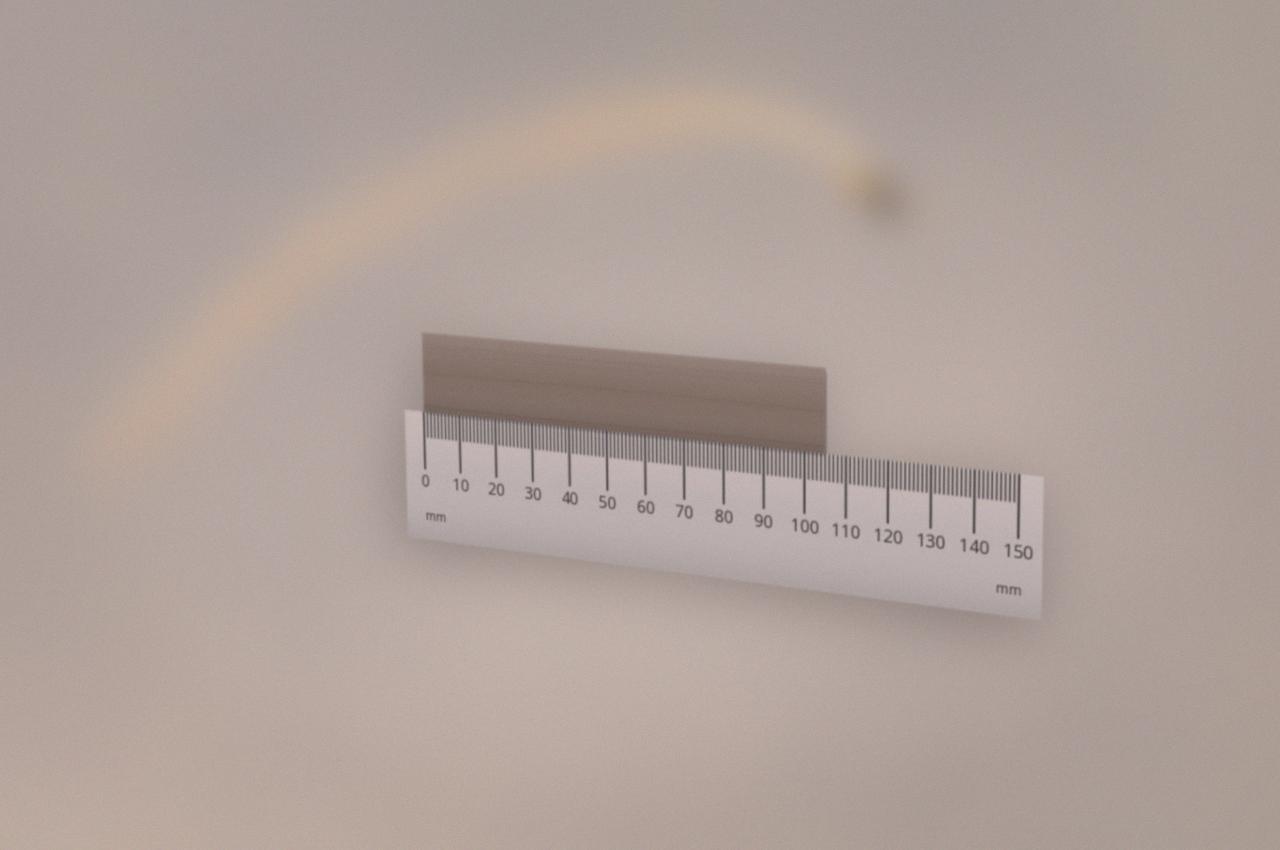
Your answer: 105 mm
